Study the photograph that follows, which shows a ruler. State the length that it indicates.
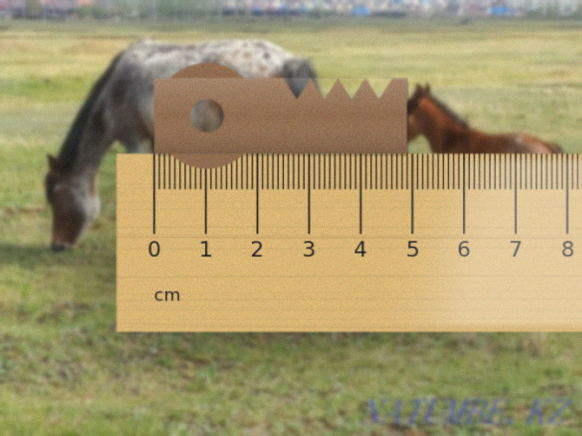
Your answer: 4.9 cm
